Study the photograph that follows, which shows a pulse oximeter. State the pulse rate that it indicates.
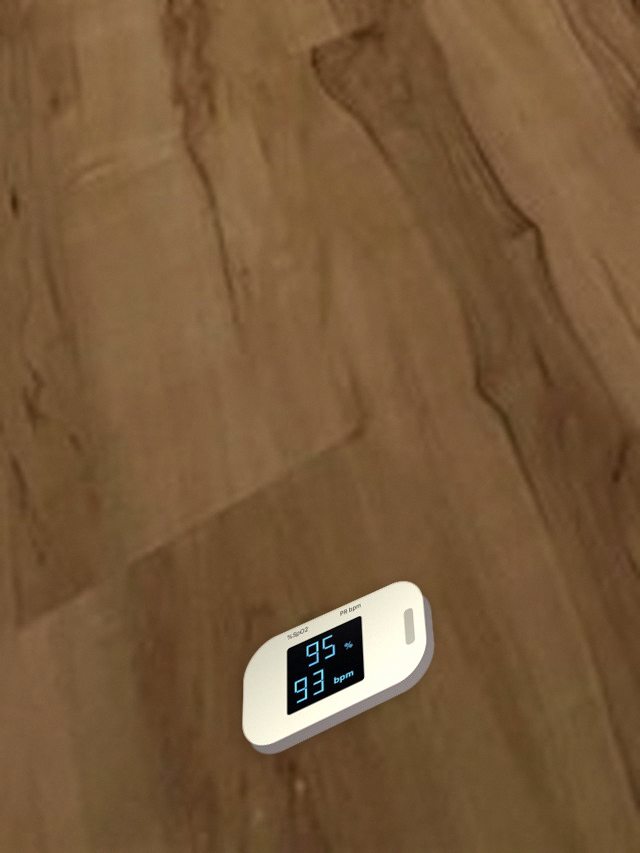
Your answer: 93 bpm
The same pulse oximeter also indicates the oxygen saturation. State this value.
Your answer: 95 %
